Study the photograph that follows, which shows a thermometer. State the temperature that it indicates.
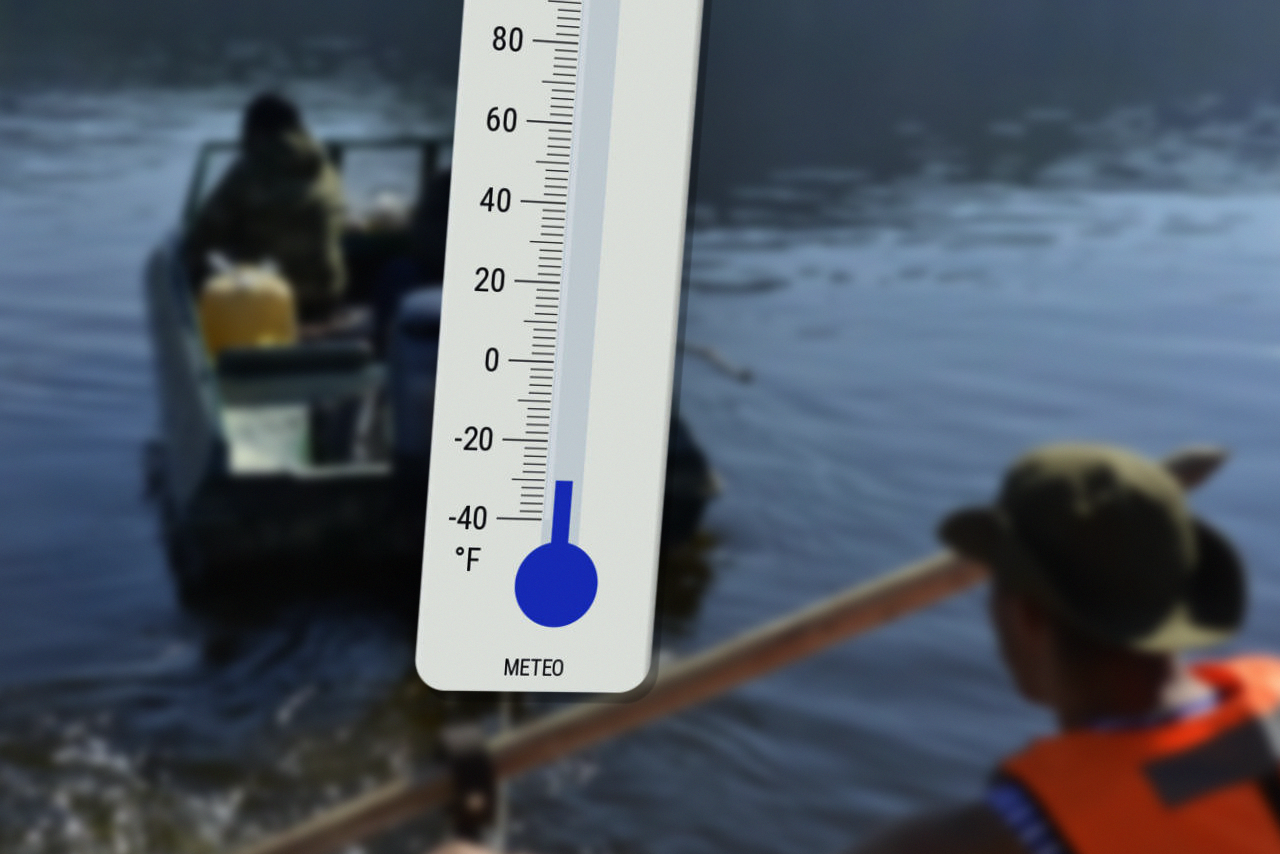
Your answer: -30 °F
